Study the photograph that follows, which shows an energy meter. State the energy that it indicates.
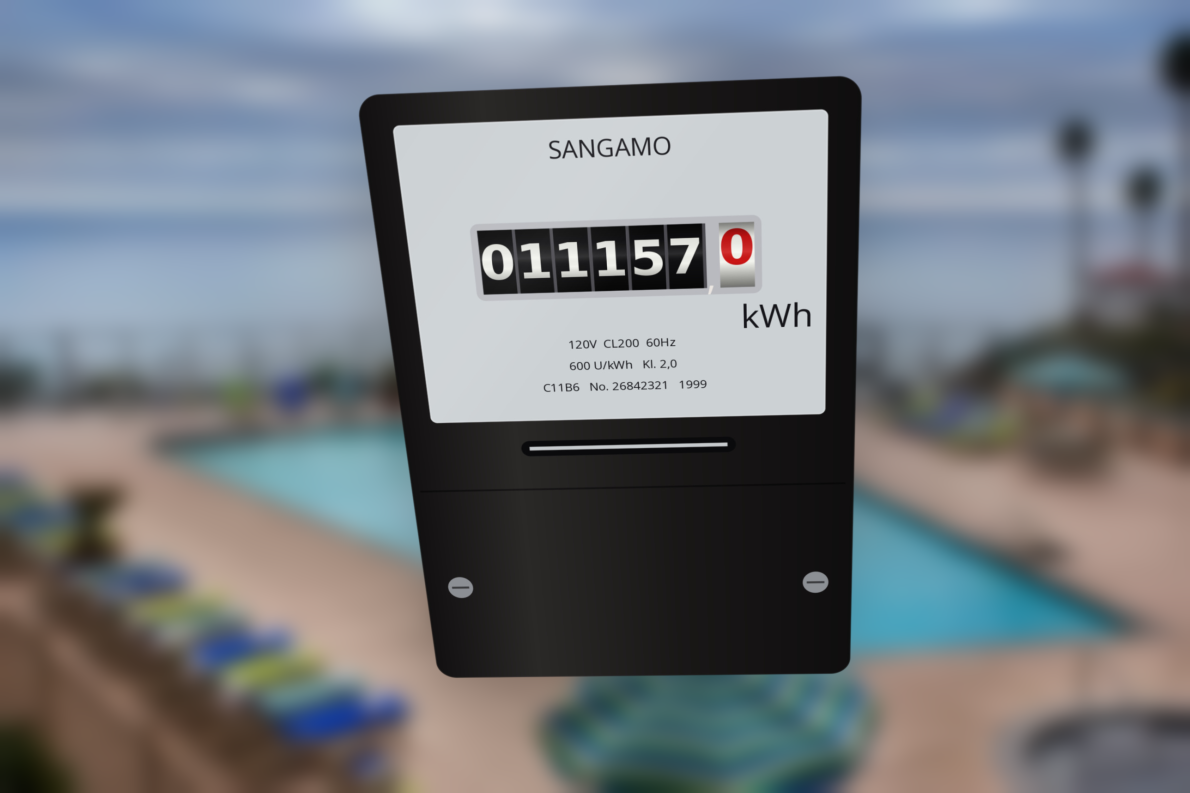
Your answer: 11157.0 kWh
